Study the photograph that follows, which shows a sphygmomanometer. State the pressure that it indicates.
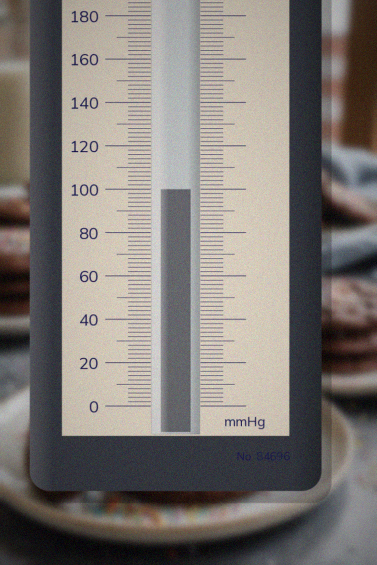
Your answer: 100 mmHg
